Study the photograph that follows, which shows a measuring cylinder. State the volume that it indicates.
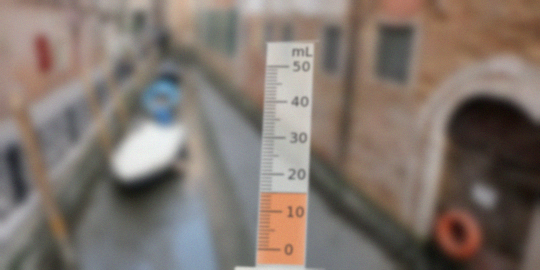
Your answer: 15 mL
